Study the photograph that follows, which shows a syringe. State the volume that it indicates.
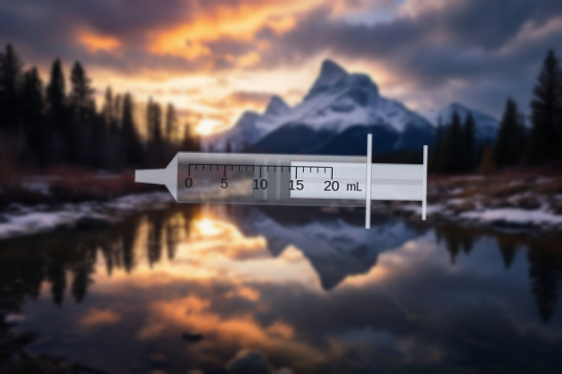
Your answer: 9 mL
